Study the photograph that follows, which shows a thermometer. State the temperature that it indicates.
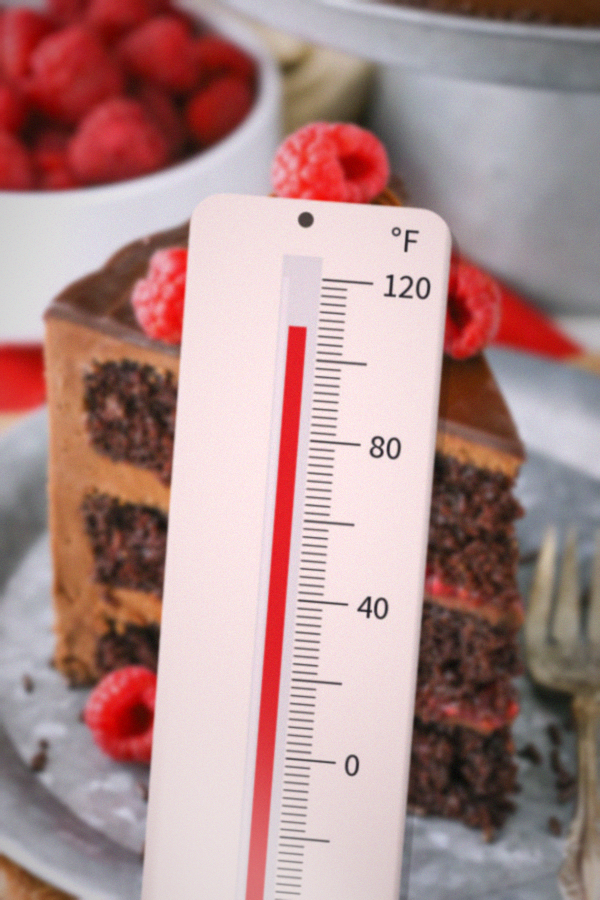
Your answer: 108 °F
